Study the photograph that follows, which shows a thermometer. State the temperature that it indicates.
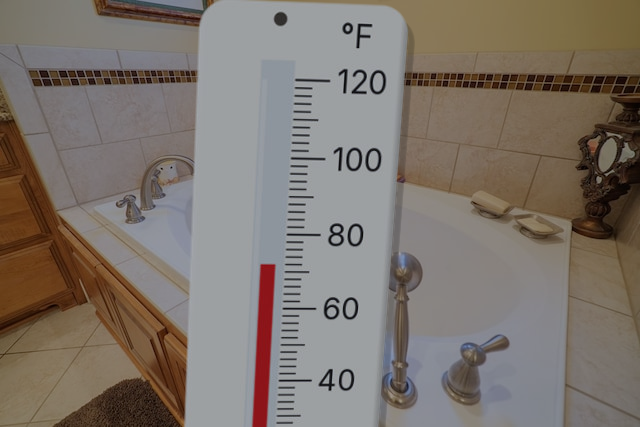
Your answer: 72 °F
